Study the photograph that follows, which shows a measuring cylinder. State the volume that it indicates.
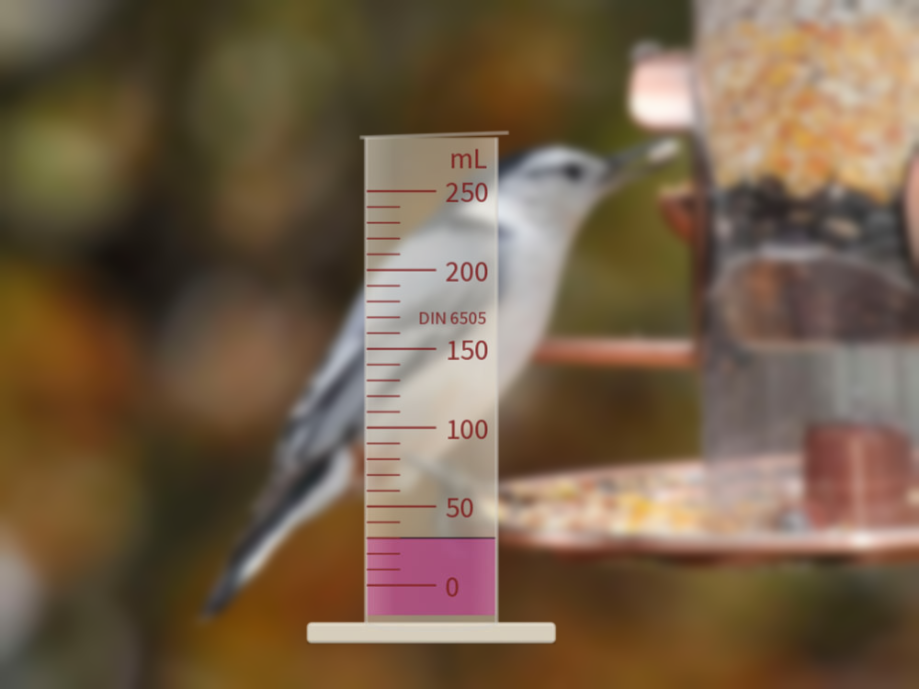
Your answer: 30 mL
